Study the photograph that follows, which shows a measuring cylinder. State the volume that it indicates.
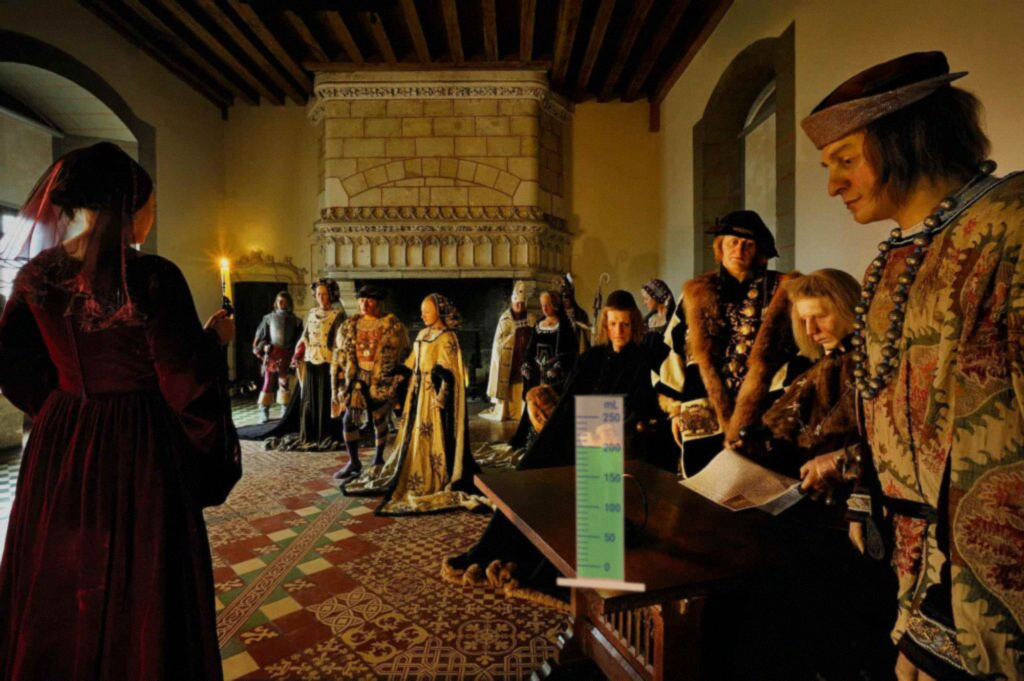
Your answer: 200 mL
